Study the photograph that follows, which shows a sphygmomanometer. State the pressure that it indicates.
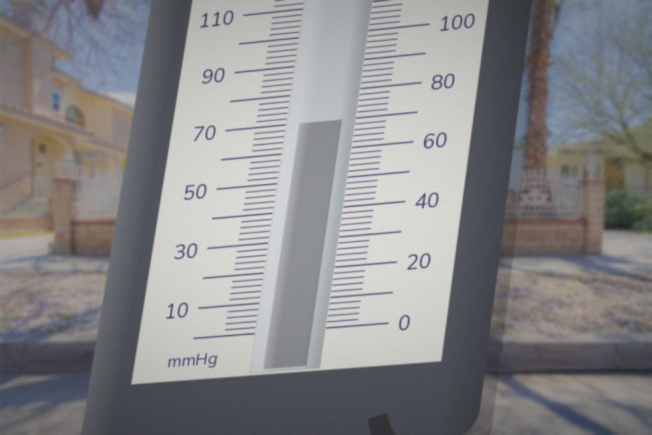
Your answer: 70 mmHg
